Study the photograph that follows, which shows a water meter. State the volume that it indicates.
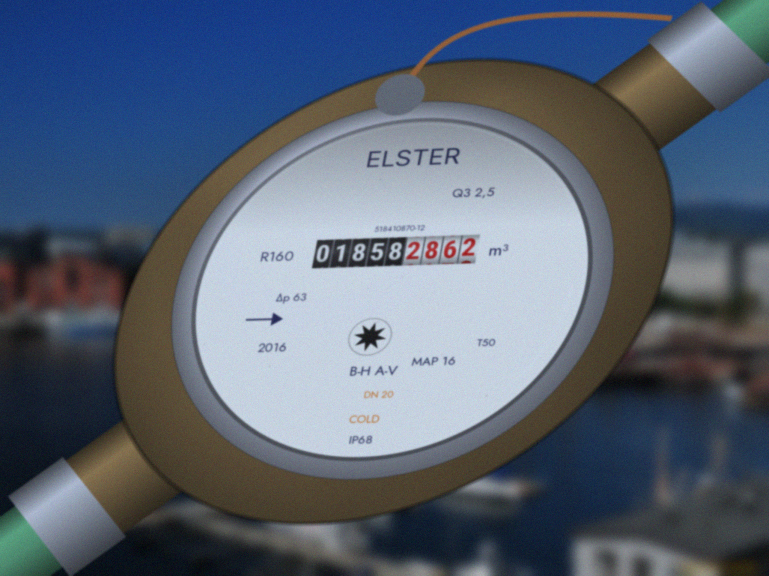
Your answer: 1858.2862 m³
